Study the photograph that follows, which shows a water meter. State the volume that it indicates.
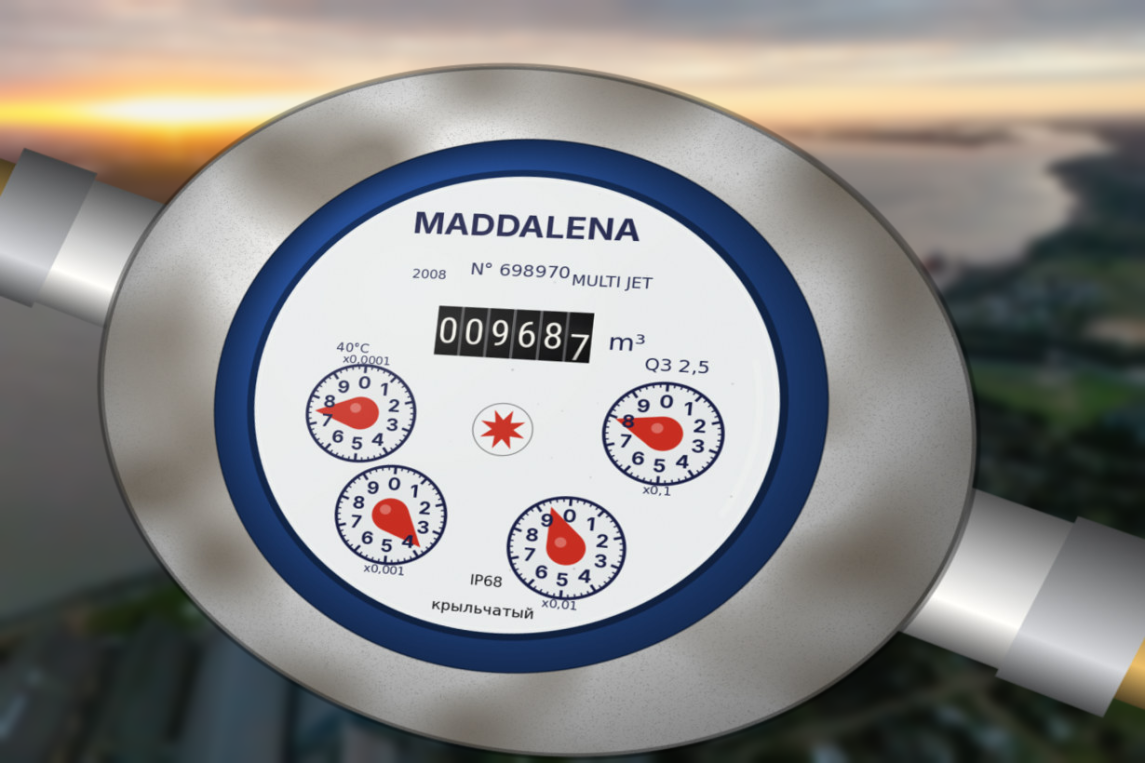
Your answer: 9686.7937 m³
